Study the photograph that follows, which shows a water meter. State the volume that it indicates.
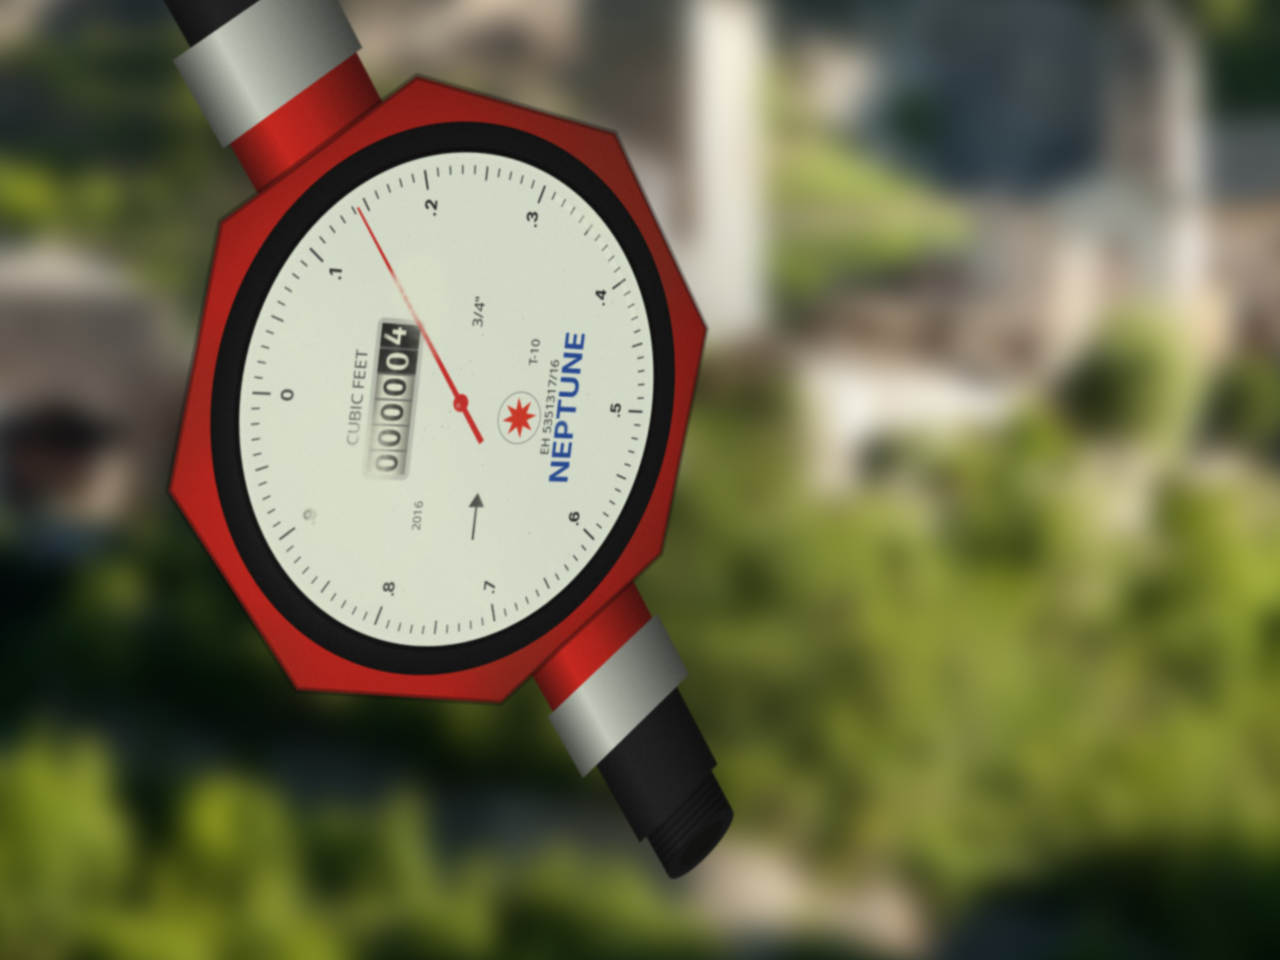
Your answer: 4.14 ft³
